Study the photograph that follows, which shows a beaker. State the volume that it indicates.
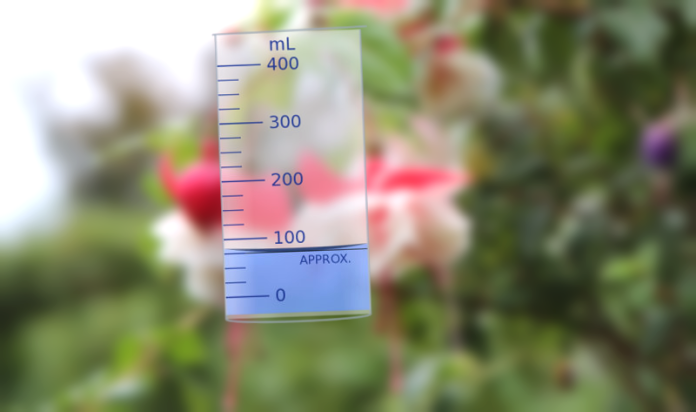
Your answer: 75 mL
